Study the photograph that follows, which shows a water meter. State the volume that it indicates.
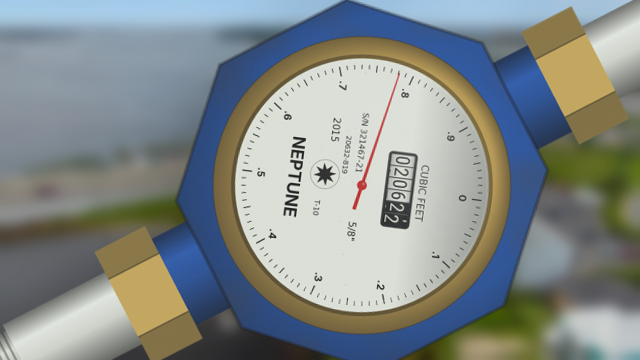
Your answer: 20621.78 ft³
